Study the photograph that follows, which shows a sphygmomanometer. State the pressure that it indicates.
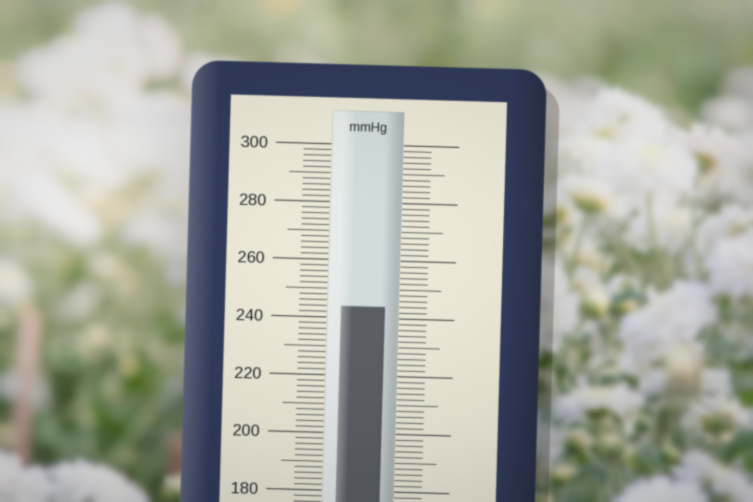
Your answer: 244 mmHg
